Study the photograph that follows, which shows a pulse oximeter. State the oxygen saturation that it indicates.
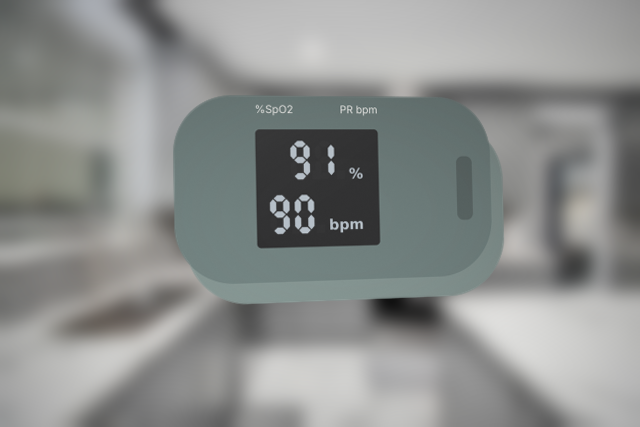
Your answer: 91 %
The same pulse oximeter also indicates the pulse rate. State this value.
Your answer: 90 bpm
